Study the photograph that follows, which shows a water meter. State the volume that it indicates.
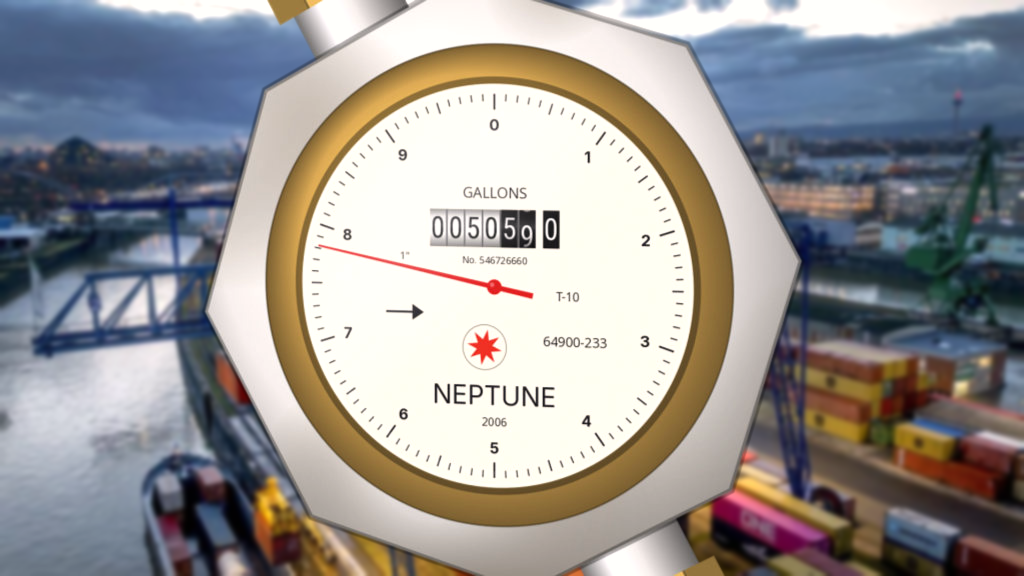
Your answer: 50587.8 gal
